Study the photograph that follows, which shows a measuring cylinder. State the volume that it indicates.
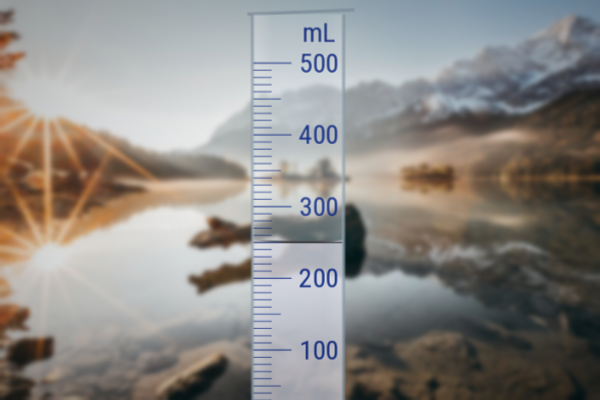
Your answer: 250 mL
